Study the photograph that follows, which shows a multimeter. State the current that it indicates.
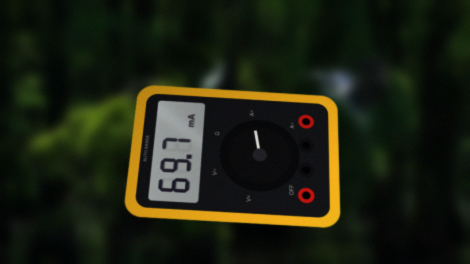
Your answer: 69.7 mA
